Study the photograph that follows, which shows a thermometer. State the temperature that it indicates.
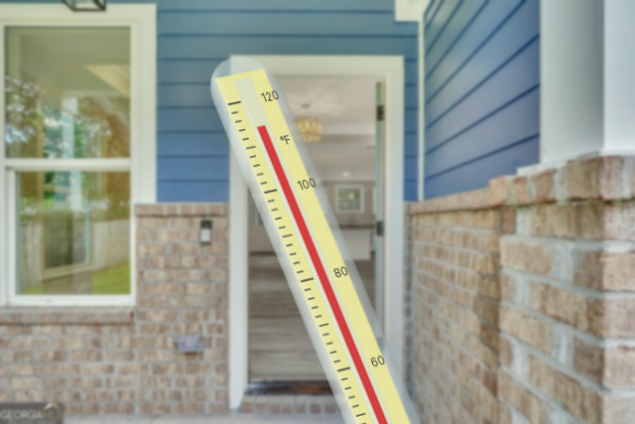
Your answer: 114 °F
